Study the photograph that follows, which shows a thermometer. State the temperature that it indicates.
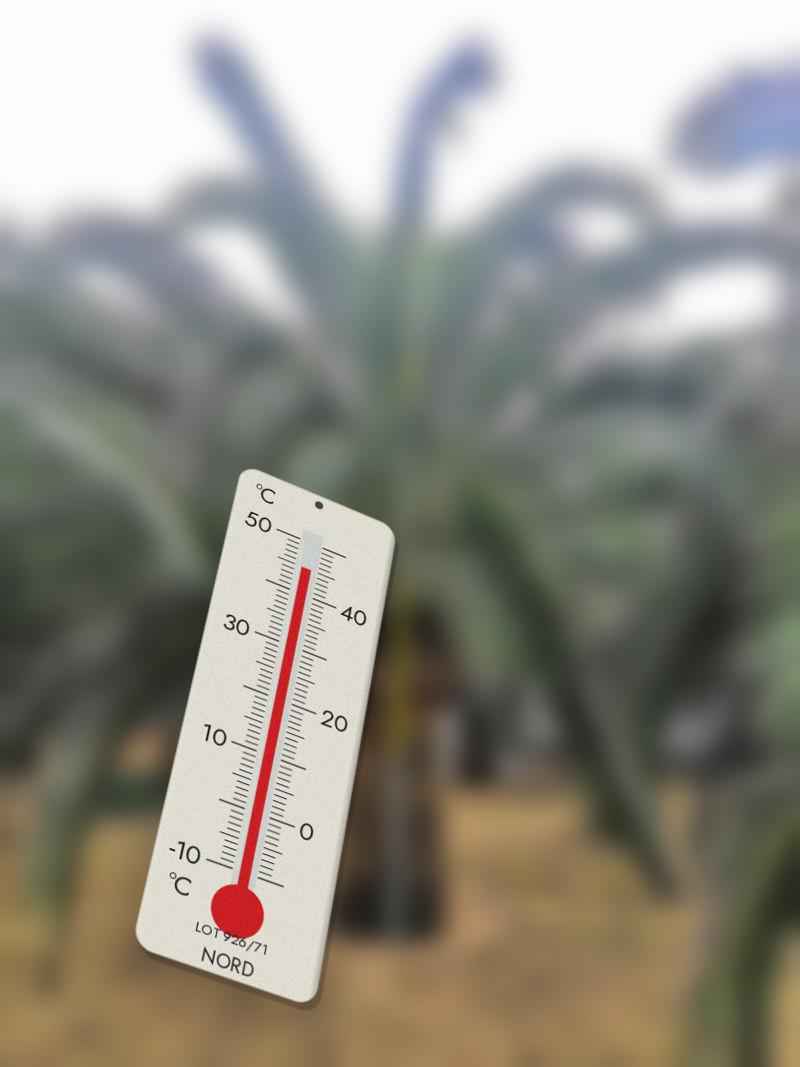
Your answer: 45 °C
